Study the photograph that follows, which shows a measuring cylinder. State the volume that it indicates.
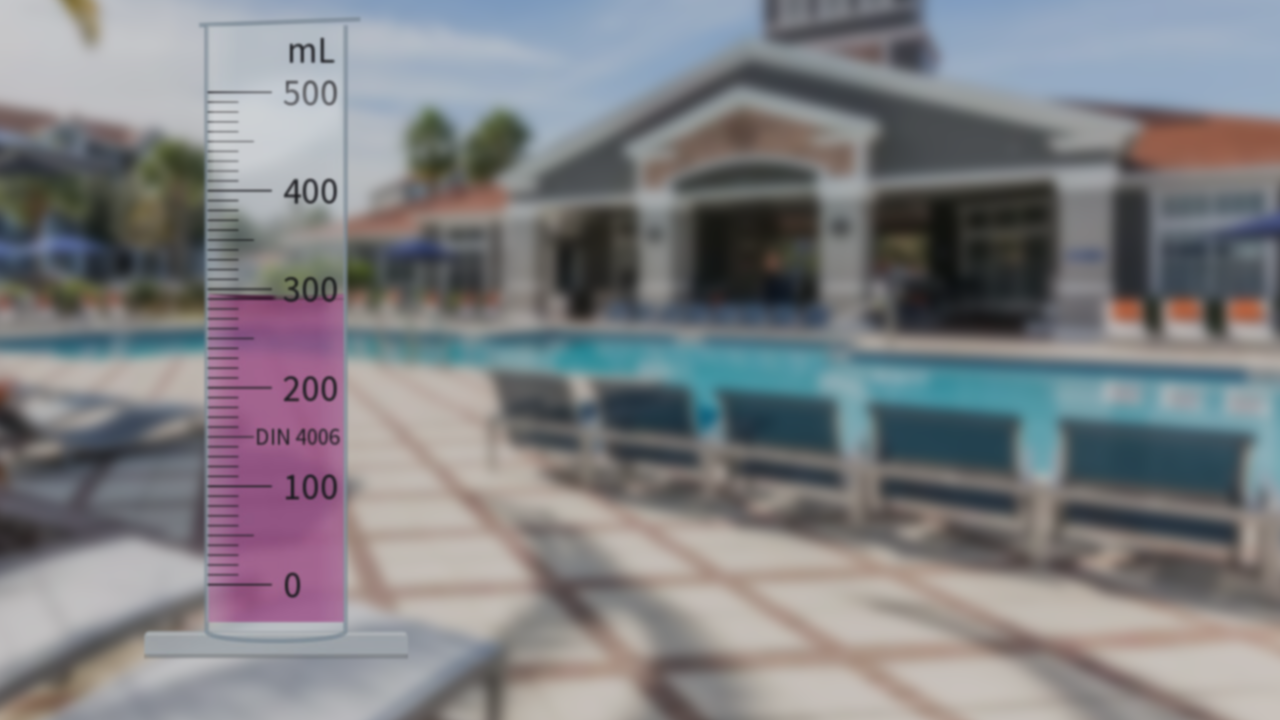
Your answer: 290 mL
